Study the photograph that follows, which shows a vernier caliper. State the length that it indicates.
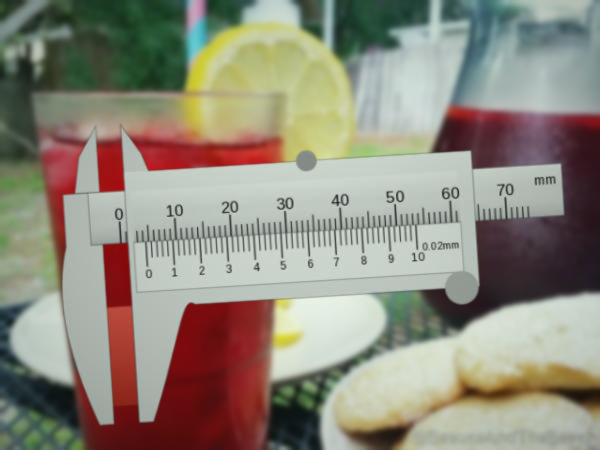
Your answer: 4.5 mm
